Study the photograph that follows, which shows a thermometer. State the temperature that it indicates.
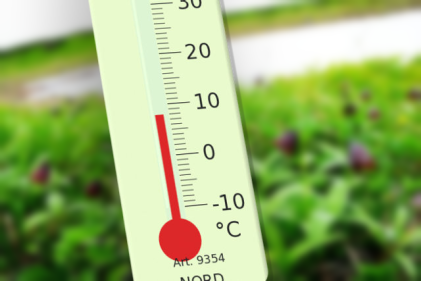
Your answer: 8 °C
